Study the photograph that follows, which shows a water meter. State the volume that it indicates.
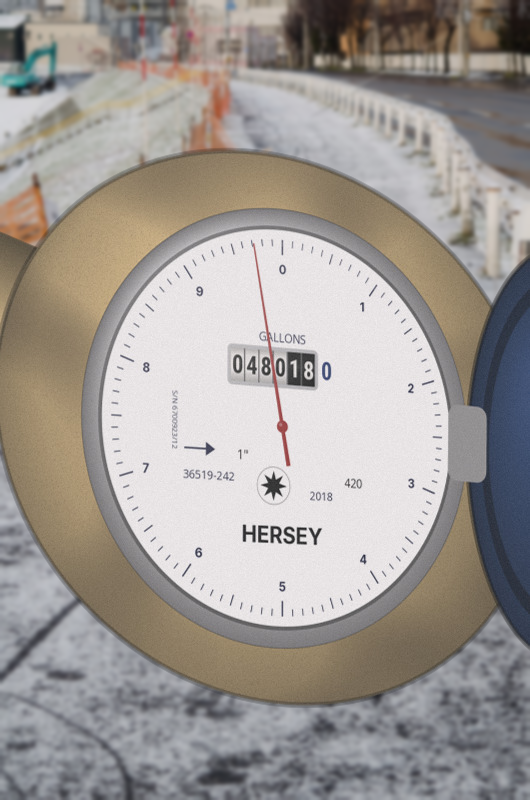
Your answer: 480179.7 gal
